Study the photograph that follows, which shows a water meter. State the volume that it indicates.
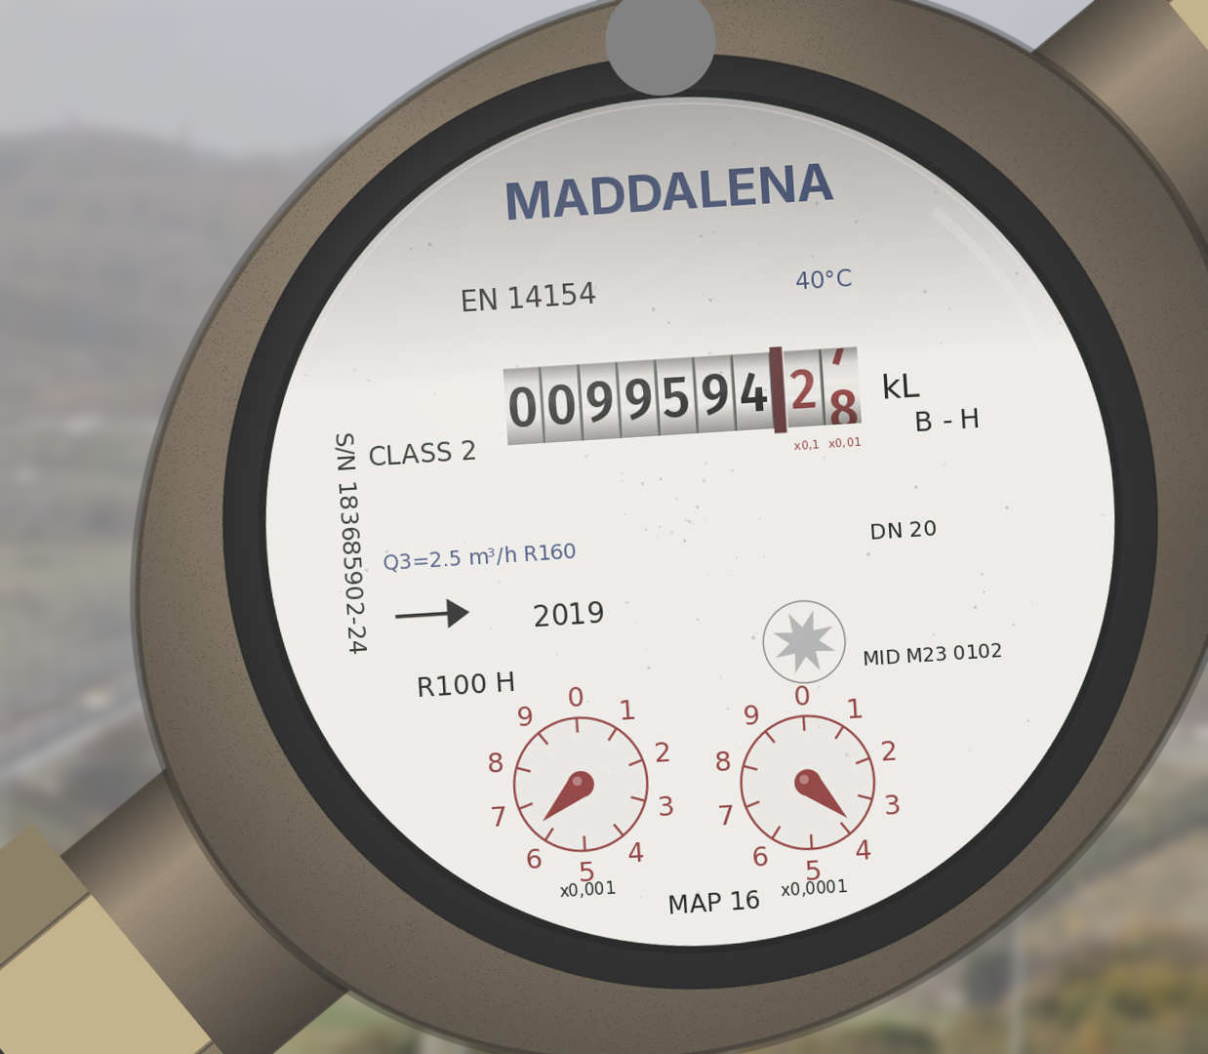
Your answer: 99594.2763 kL
